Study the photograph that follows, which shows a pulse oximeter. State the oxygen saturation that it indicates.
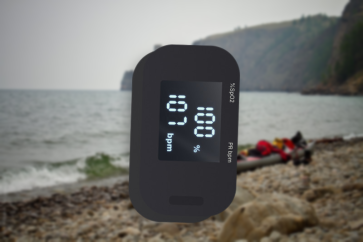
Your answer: 100 %
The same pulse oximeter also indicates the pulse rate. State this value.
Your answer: 107 bpm
